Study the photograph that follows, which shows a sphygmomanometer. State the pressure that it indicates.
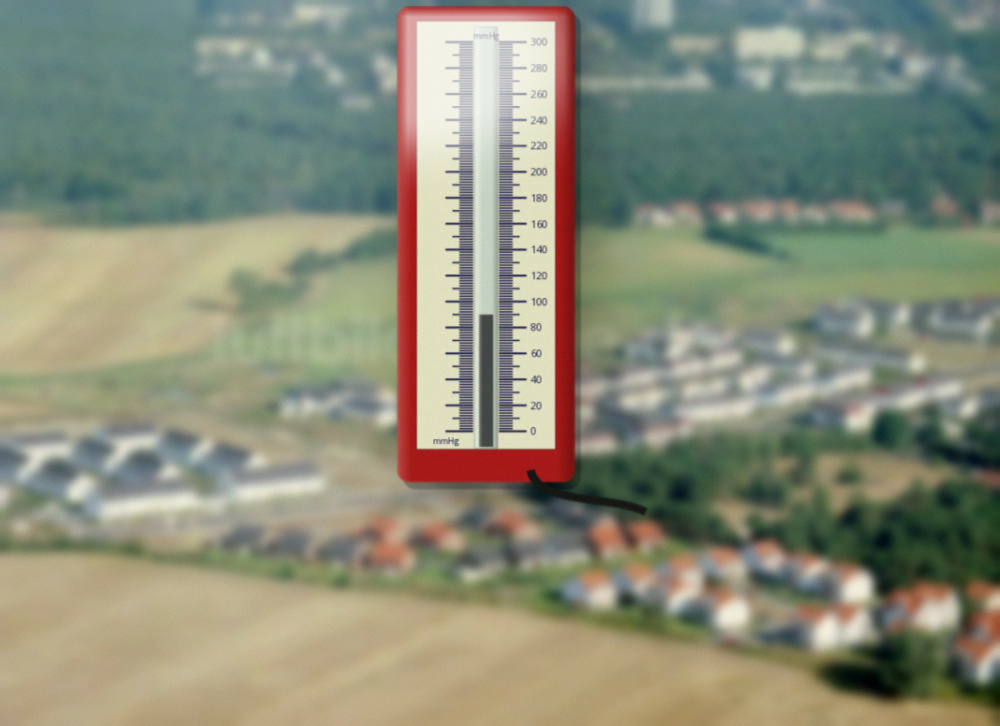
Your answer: 90 mmHg
